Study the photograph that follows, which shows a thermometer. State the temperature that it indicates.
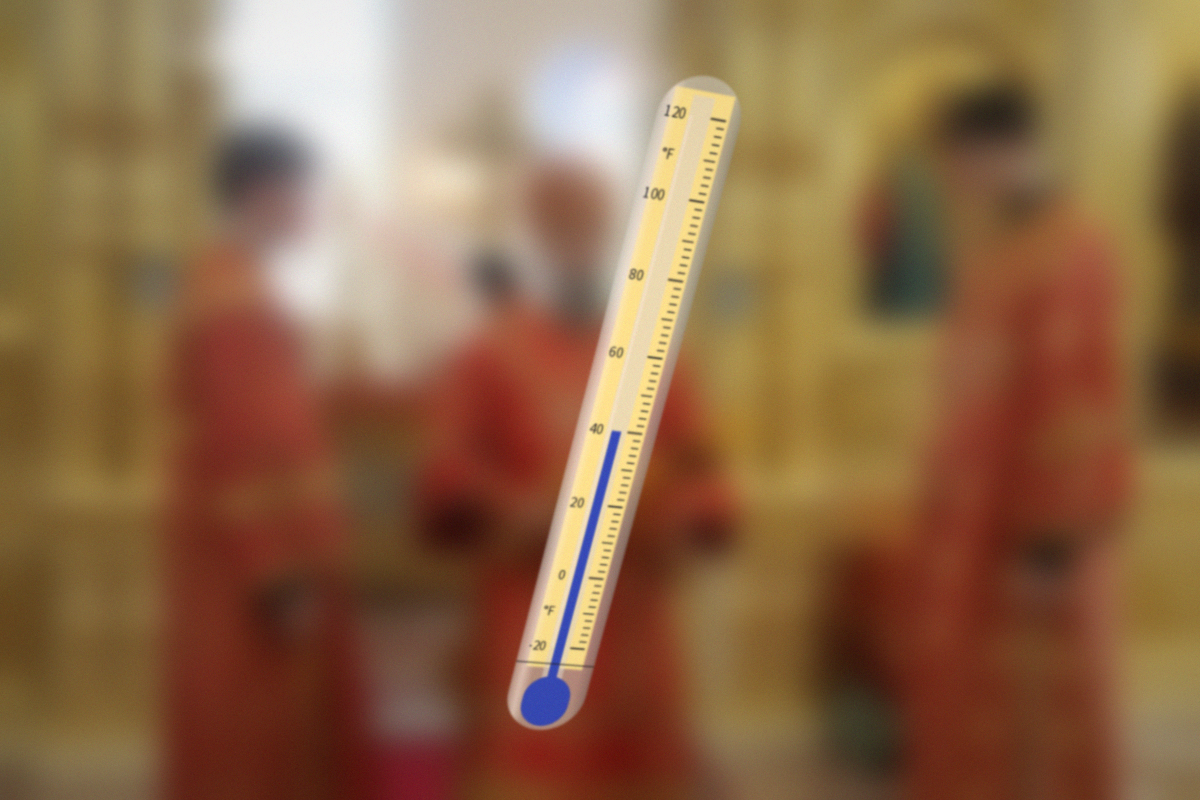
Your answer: 40 °F
